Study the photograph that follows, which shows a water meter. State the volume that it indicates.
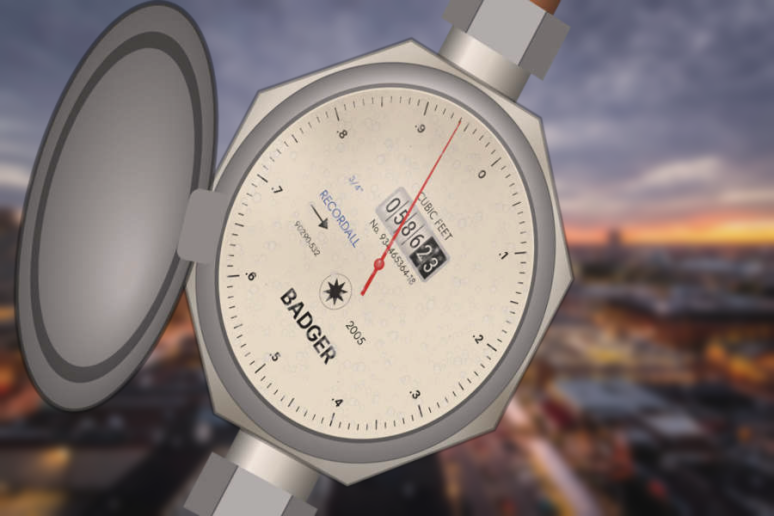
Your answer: 58622.94 ft³
